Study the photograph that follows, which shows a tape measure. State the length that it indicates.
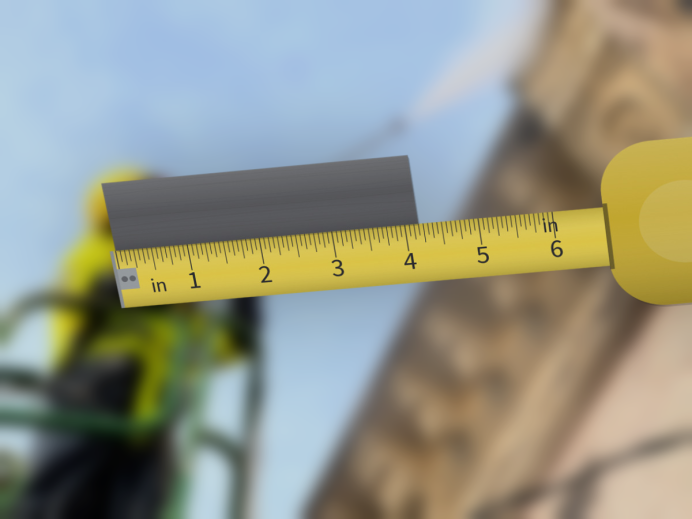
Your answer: 4.1875 in
